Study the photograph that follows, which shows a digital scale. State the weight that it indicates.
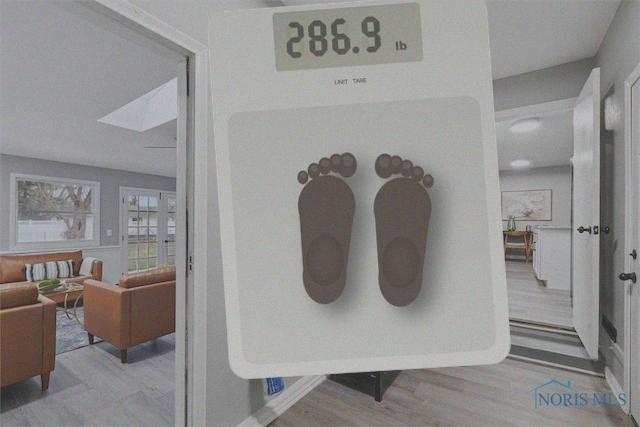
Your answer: 286.9 lb
